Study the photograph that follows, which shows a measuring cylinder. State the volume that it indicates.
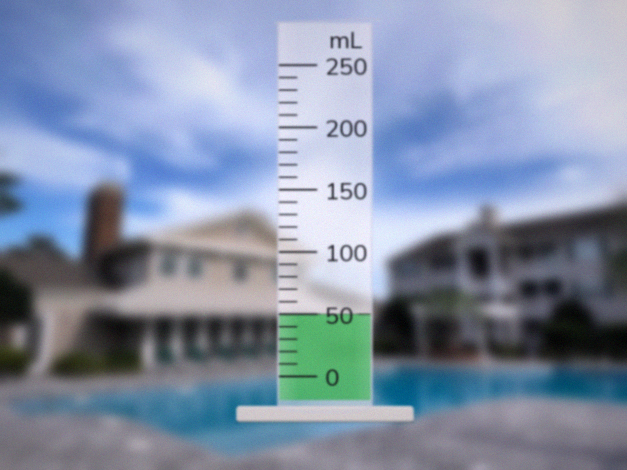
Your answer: 50 mL
